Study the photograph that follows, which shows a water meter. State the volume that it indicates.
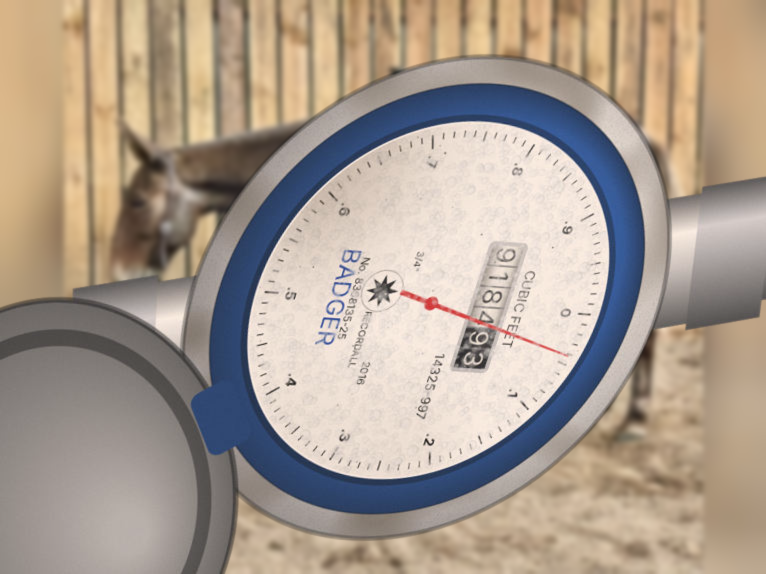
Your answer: 918493.04 ft³
